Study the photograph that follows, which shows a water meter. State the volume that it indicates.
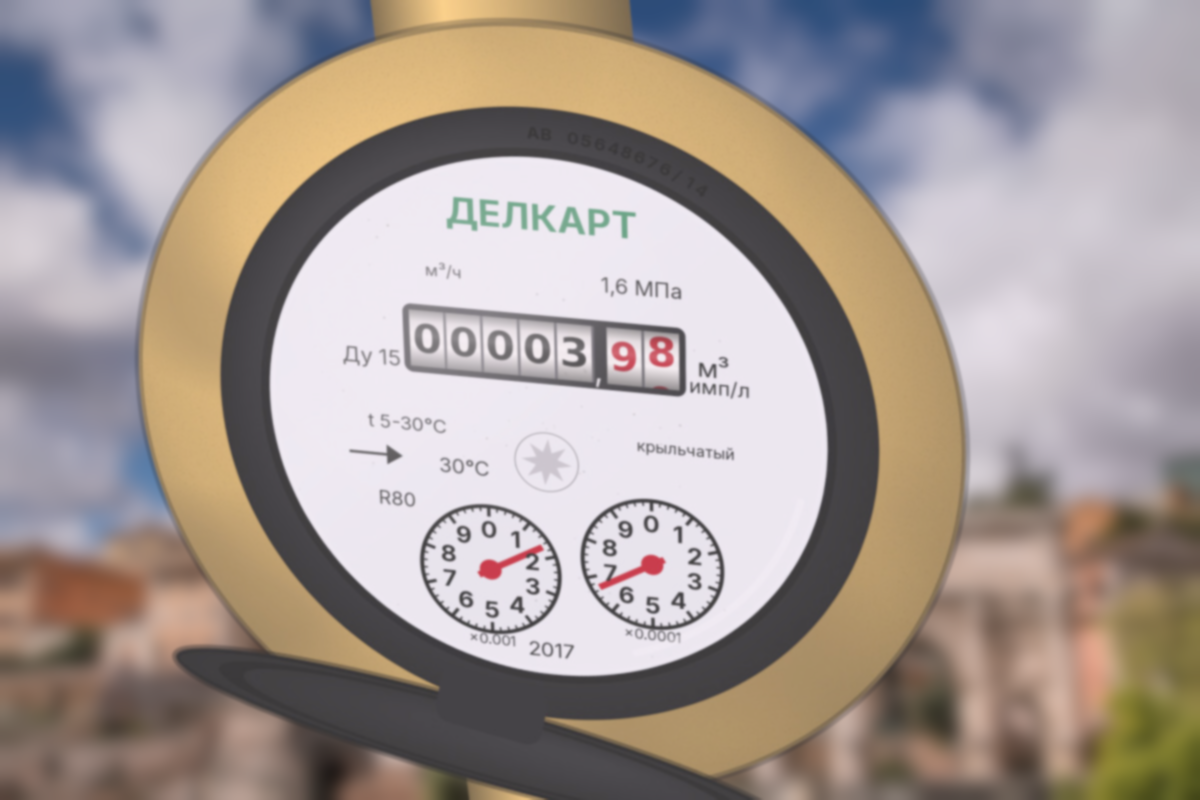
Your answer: 3.9816 m³
